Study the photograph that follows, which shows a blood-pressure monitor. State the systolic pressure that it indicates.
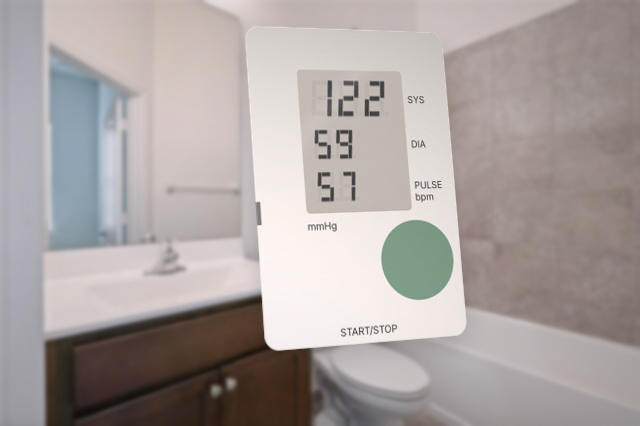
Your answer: 122 mmHg
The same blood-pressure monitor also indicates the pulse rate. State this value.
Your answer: 57 bpm
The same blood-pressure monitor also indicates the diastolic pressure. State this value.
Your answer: 59 mmHg
